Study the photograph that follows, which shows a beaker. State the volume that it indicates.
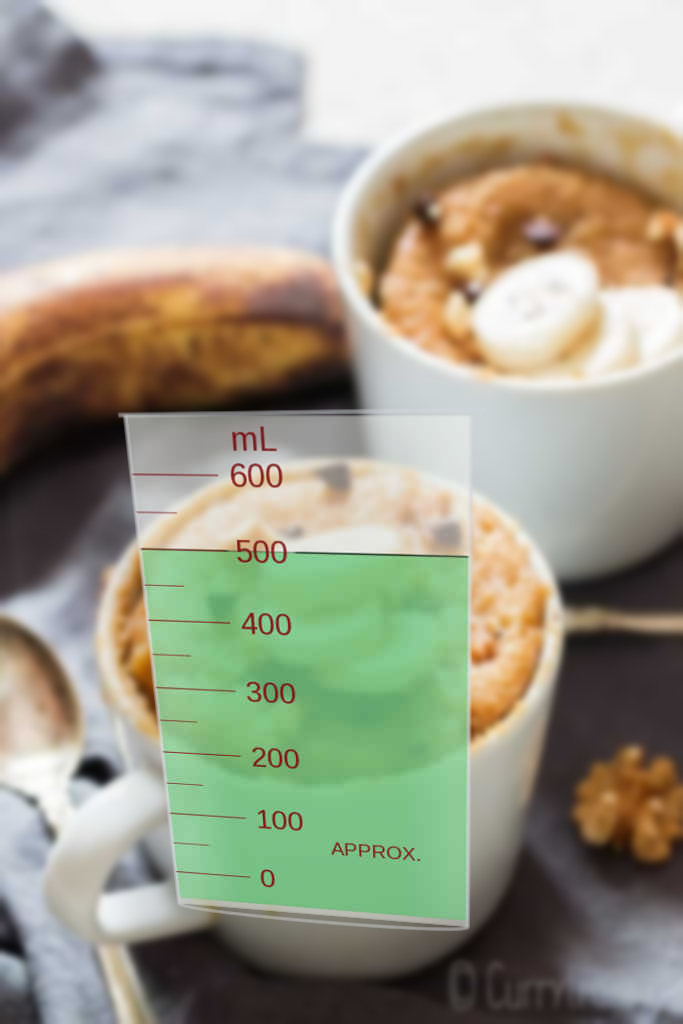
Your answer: 500 mL
